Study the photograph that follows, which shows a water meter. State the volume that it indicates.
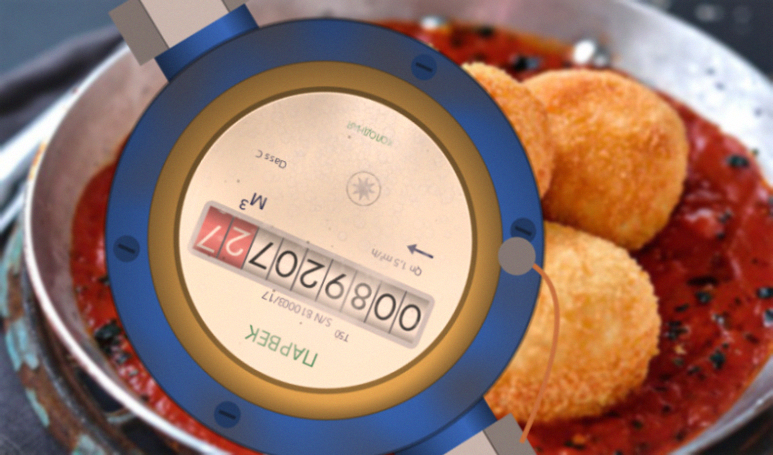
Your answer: 89207.27 m³
